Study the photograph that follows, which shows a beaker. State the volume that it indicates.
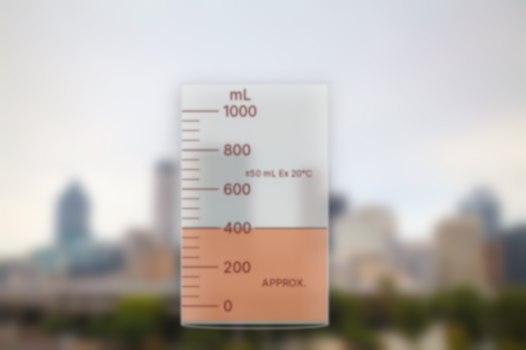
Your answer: 400 mL
